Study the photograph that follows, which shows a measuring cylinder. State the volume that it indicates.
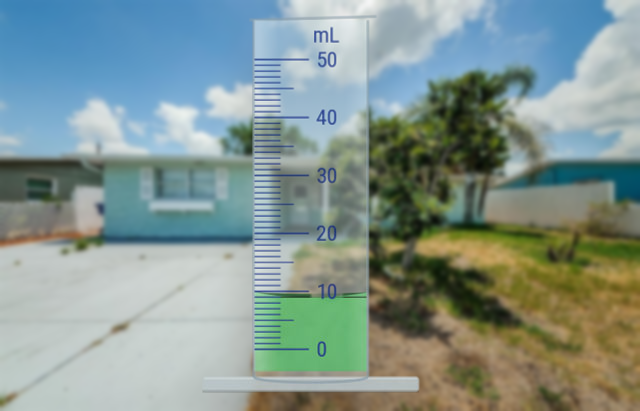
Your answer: 9 mL
